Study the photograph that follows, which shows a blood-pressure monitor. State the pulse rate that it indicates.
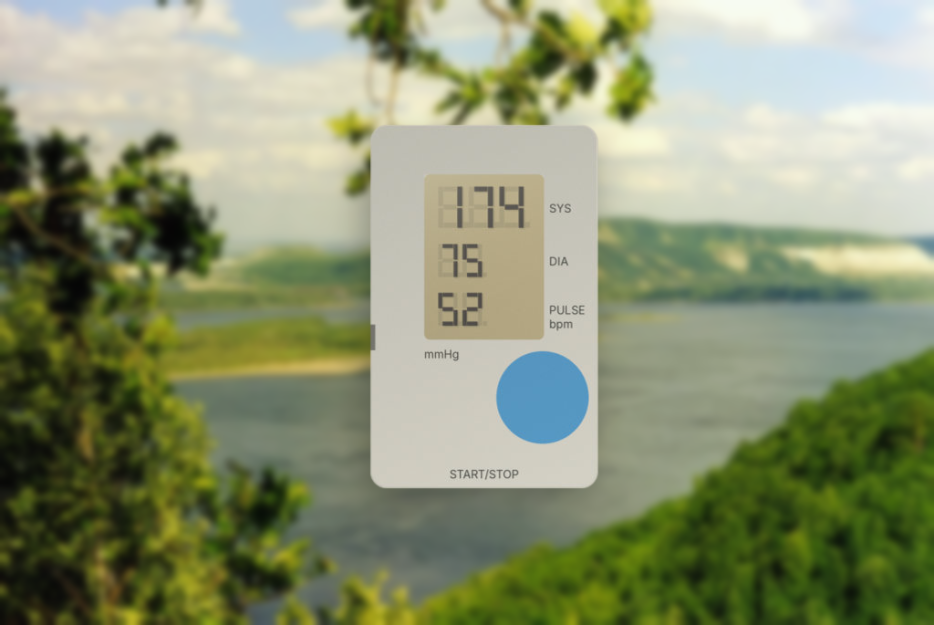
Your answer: 52 bpm
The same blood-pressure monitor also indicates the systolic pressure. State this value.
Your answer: 174 mmHg
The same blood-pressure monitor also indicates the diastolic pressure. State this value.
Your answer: 75 mmHg
